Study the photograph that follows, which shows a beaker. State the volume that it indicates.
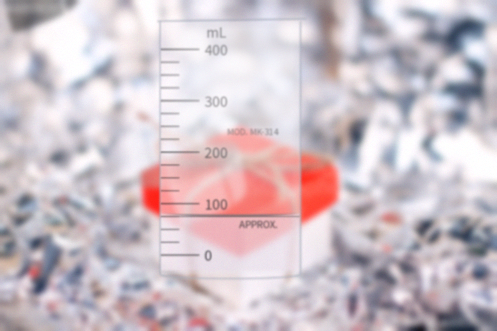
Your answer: 75 mL
